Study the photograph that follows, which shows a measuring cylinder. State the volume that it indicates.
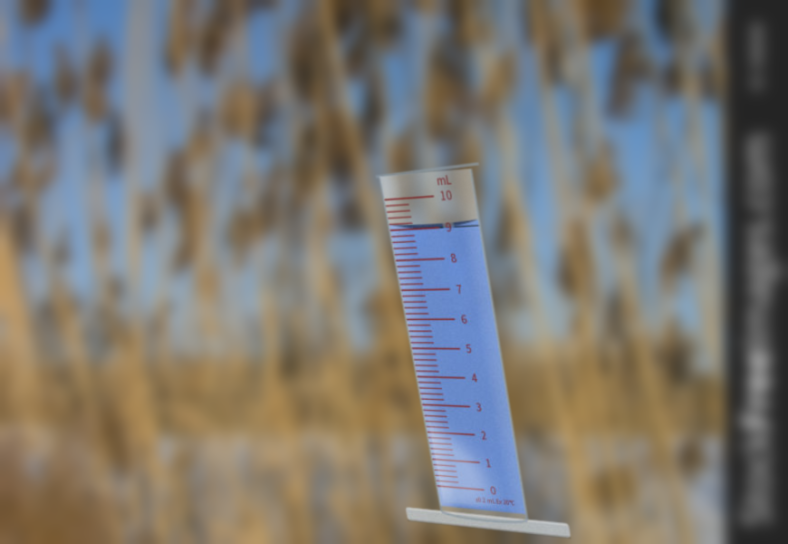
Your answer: 9 mL
